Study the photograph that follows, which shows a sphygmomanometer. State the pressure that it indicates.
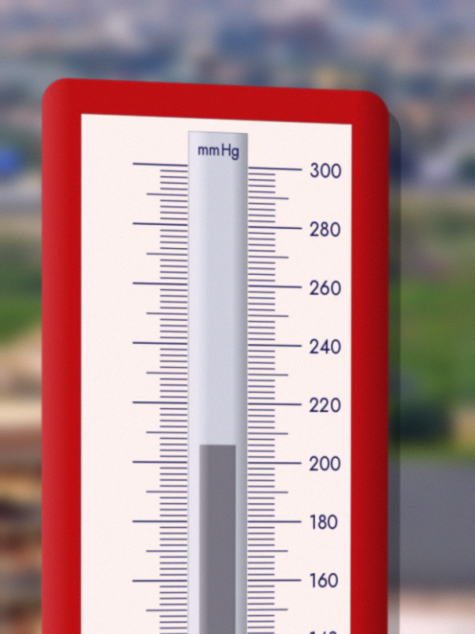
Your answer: 206 mmHg
